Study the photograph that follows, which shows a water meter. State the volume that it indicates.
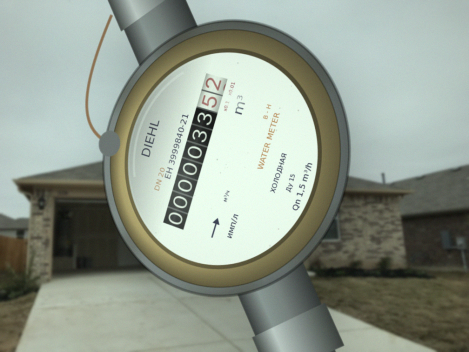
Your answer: 33.52 m³
